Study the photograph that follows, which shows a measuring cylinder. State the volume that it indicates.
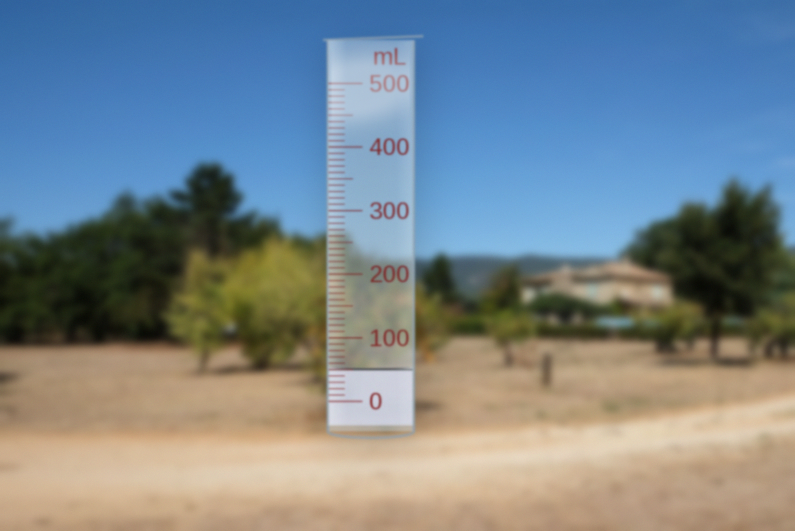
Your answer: 50 mL
